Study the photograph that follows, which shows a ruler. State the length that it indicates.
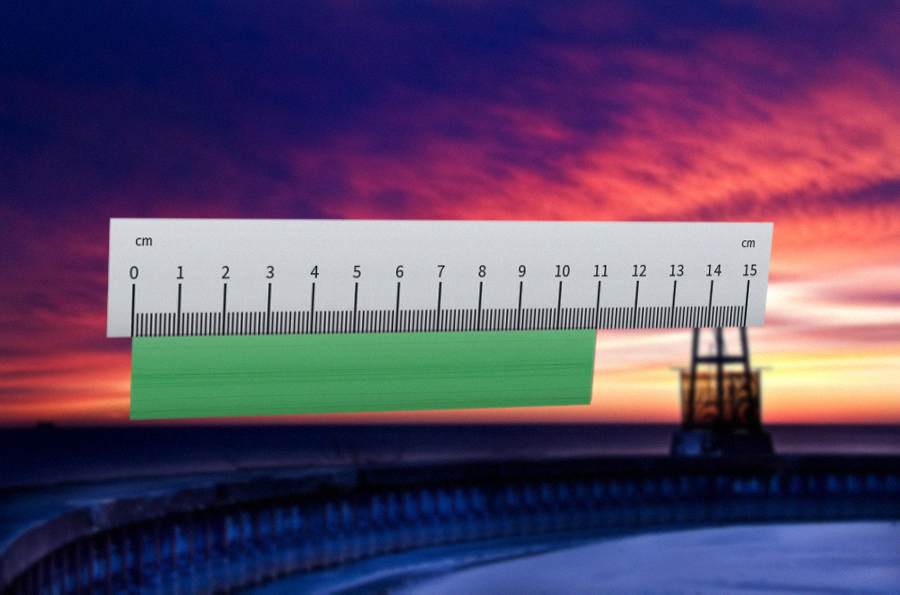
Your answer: 11 cm
